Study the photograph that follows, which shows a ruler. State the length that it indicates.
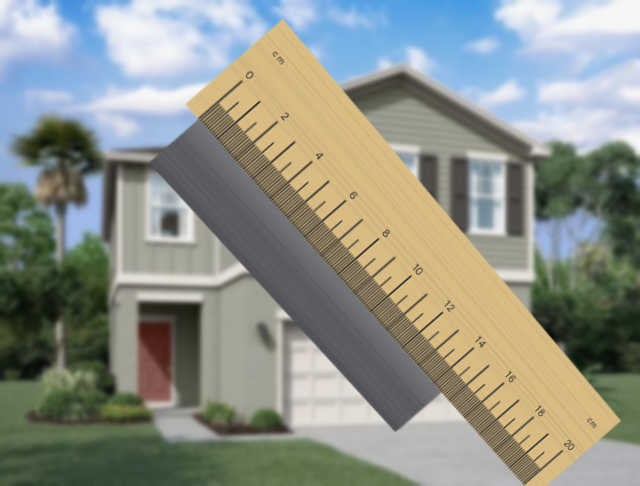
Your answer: 14.5 cm
